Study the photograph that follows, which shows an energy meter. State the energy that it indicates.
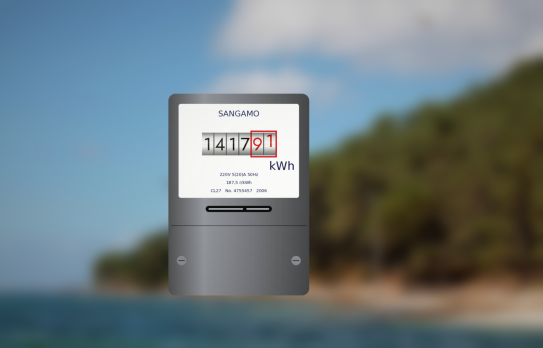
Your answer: 1417.91 kWh
